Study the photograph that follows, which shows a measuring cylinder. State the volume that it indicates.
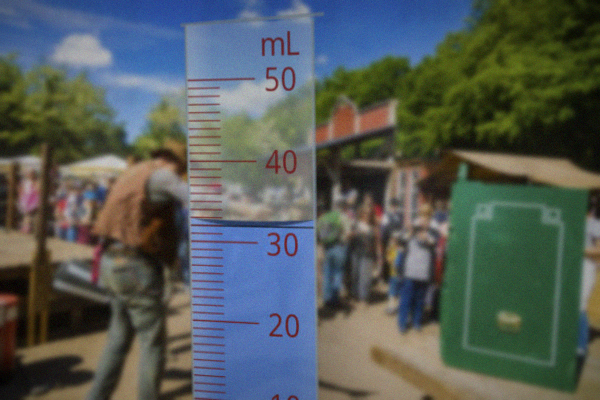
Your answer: 32 mL
